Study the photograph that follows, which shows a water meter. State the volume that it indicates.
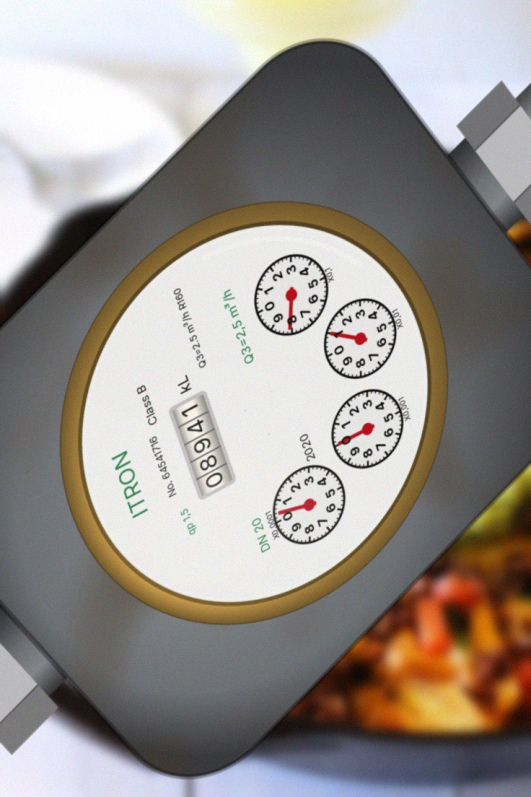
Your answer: 8941.8100 kL
